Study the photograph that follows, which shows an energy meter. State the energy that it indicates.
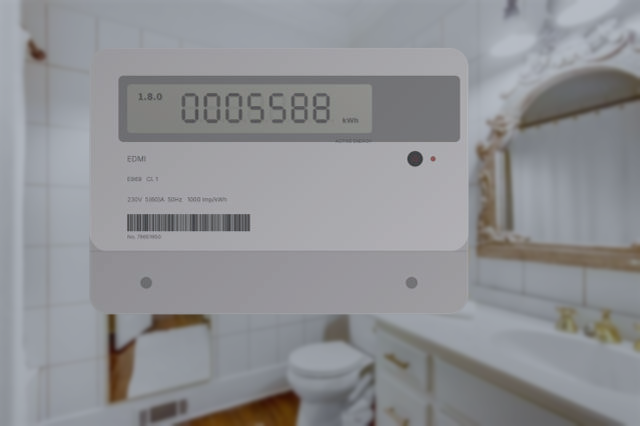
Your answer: 5588 kWh
